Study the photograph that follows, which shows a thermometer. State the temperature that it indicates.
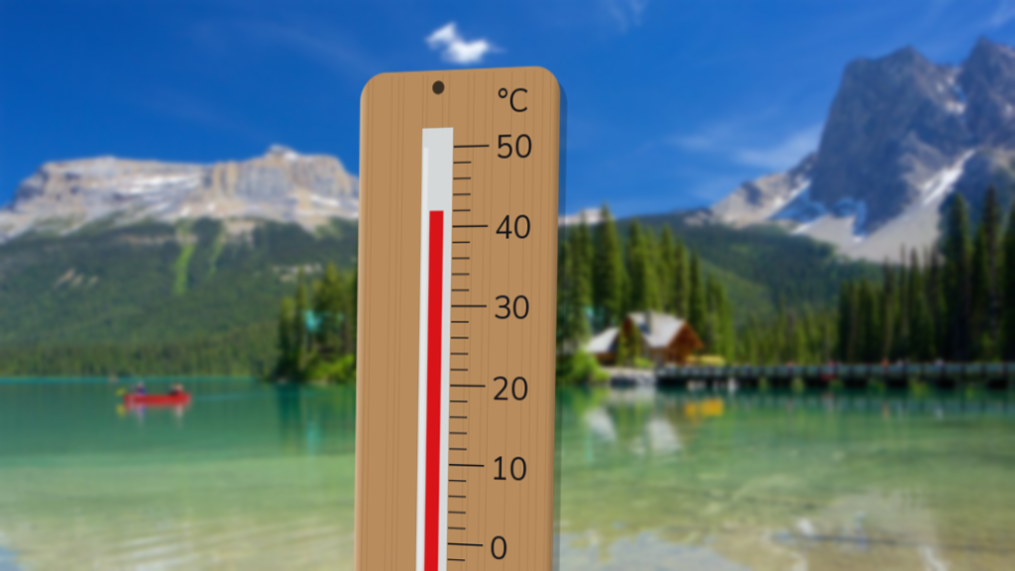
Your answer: 42 °C
